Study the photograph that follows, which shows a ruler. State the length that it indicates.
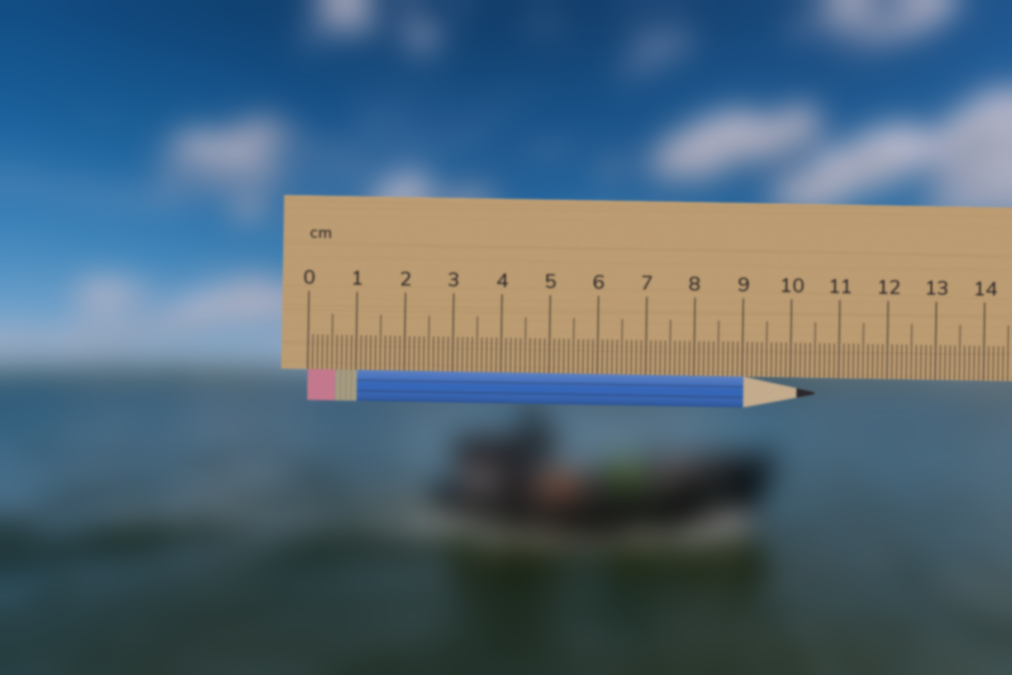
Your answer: 10.5 cm
